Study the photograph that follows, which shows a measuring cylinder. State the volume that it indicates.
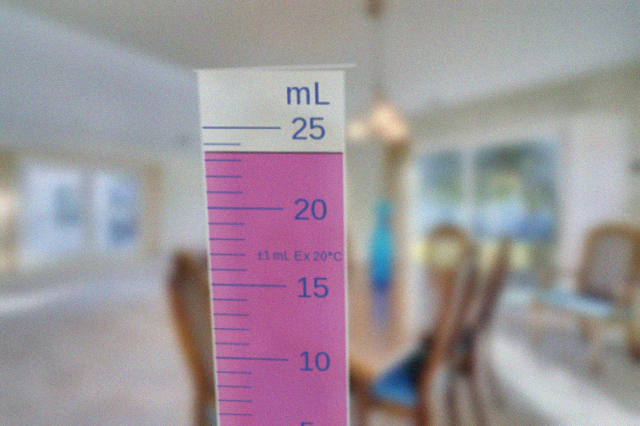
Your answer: 23.5 mL
